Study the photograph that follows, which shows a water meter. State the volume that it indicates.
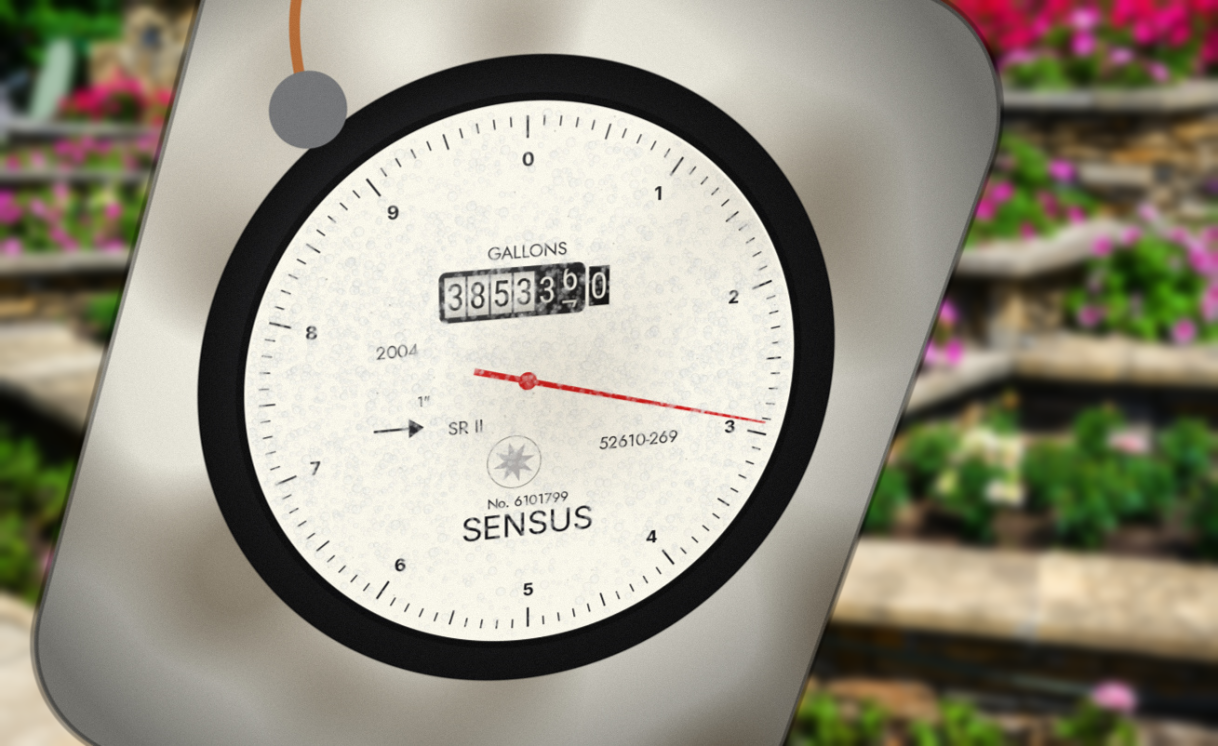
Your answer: 3853362.9 gal
